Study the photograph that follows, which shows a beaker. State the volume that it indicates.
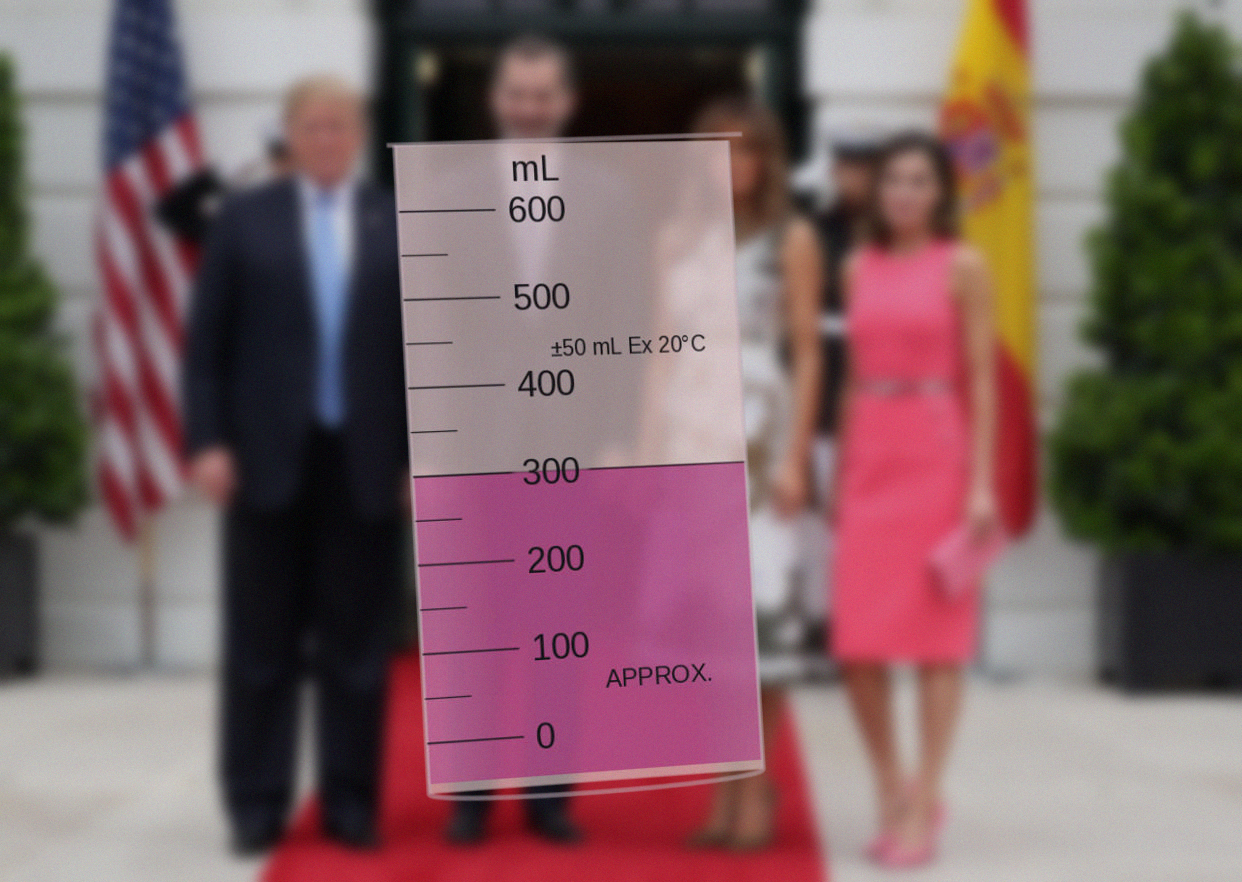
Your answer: 300 mL
